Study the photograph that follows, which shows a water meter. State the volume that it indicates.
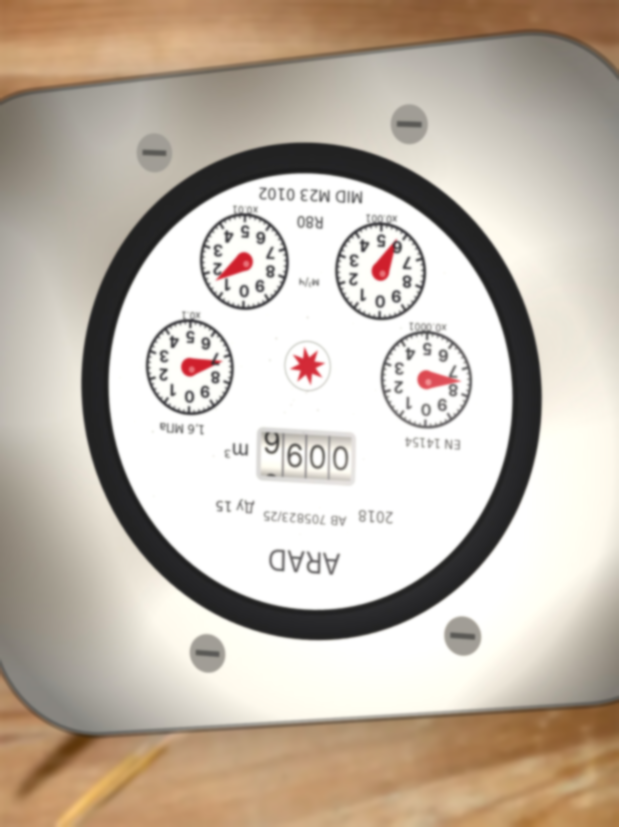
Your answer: 95.7157 m³
